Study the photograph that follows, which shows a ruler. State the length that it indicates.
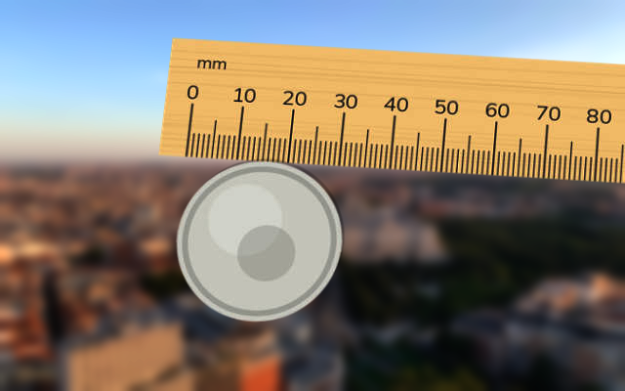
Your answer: 32 mm
